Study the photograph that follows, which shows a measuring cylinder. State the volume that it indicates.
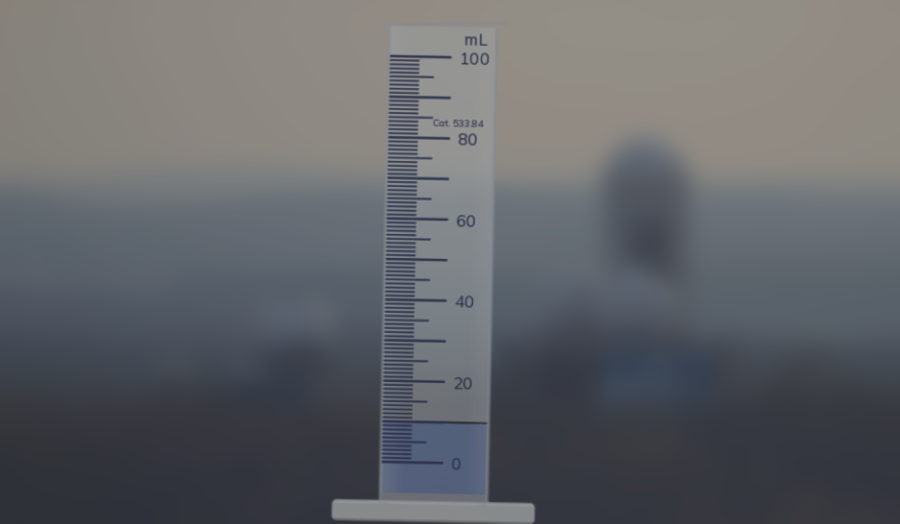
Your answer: 10 mL
